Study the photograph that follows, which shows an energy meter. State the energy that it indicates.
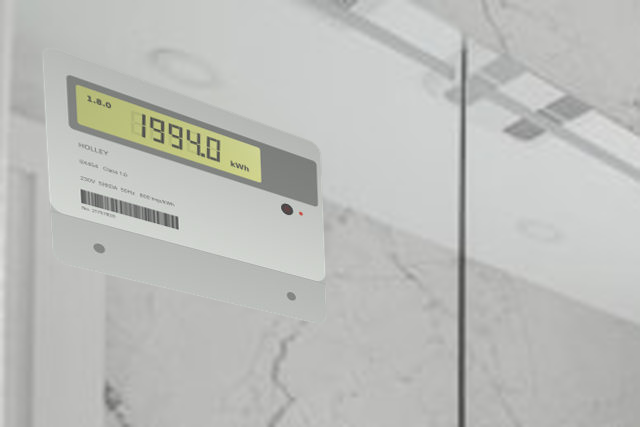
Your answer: 1994.0 kWh
